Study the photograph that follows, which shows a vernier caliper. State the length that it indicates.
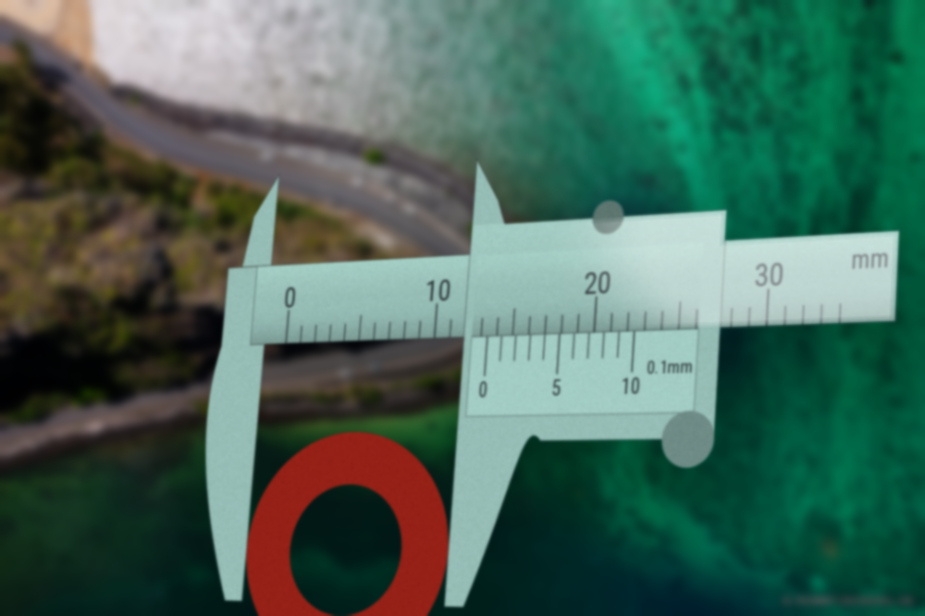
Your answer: 13.4 mm
